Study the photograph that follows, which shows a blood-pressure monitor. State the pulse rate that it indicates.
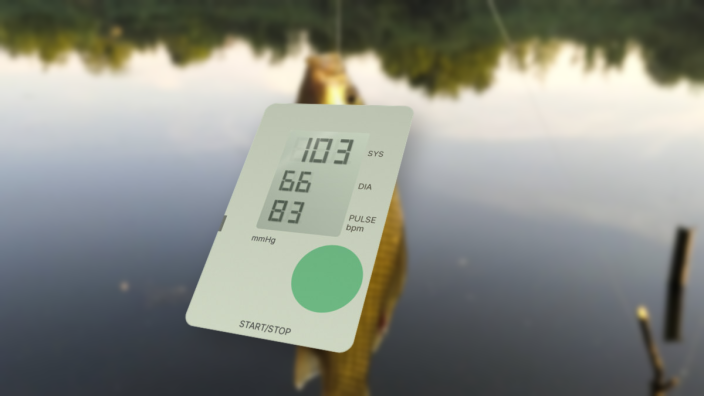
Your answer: 83 bpm
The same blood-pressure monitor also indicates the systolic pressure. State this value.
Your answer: 103 mmHg
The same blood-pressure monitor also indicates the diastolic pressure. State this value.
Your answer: 66 mmHg
